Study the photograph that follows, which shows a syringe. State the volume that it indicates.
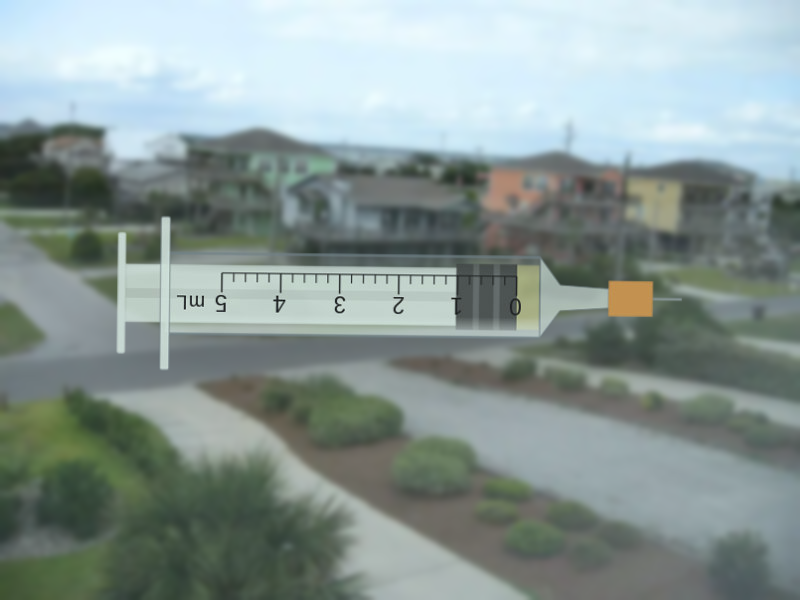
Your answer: 0 mL
